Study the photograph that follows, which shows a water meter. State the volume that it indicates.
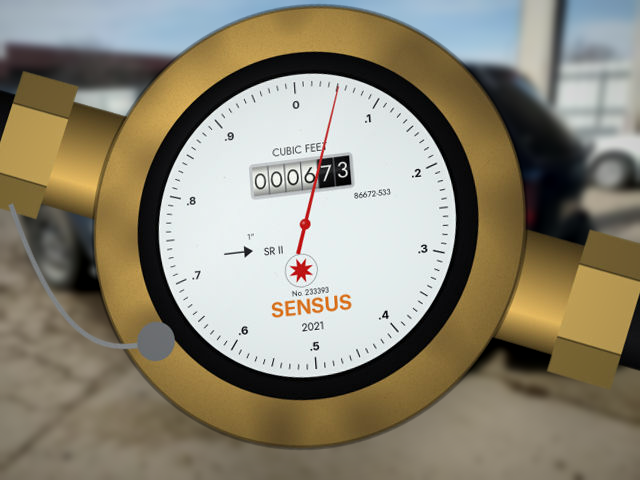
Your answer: 673.05 ft³
